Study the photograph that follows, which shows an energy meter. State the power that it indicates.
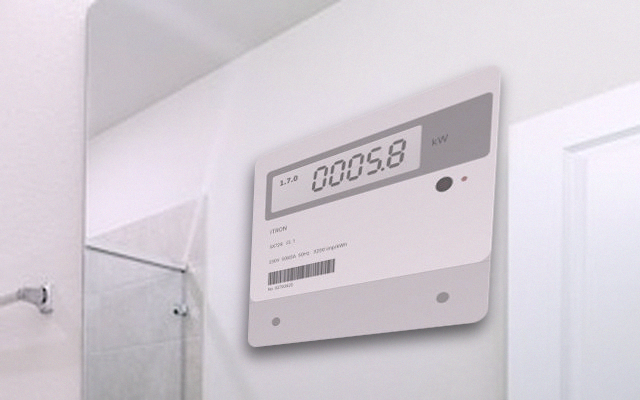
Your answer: 5.8 kW
